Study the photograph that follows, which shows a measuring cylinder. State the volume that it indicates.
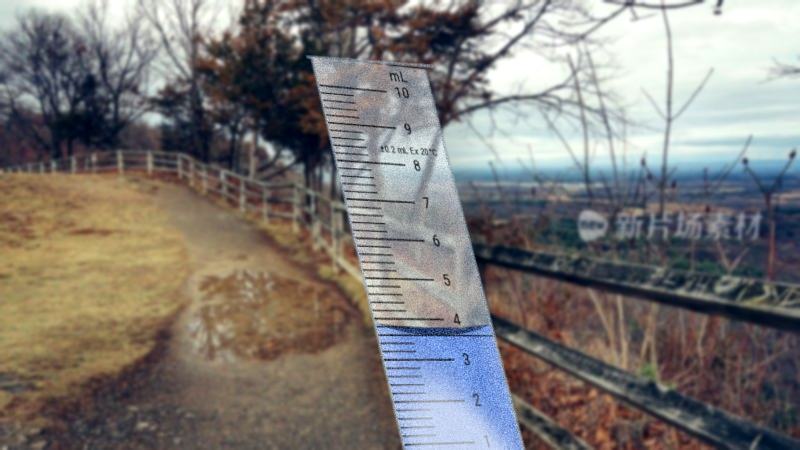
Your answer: 3.6 mL
